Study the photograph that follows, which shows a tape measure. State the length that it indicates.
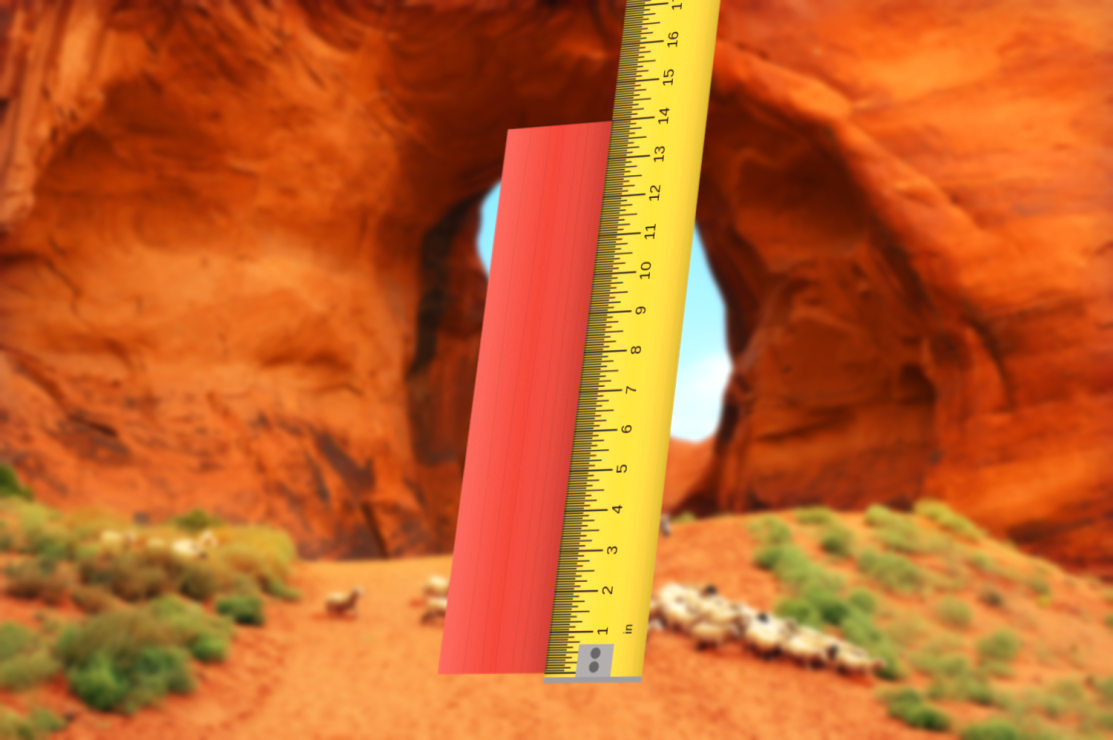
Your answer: 14 in
